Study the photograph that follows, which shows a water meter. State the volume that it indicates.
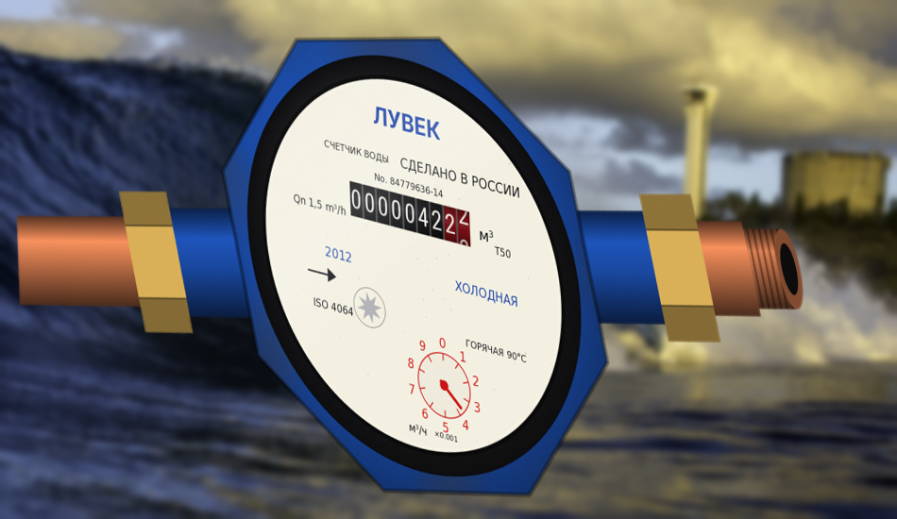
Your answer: 42.223 m³
